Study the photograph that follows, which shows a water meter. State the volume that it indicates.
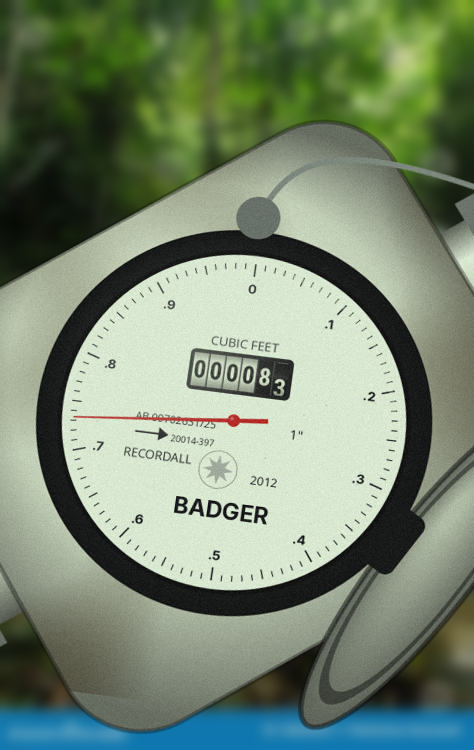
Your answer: 82.73 ft³
